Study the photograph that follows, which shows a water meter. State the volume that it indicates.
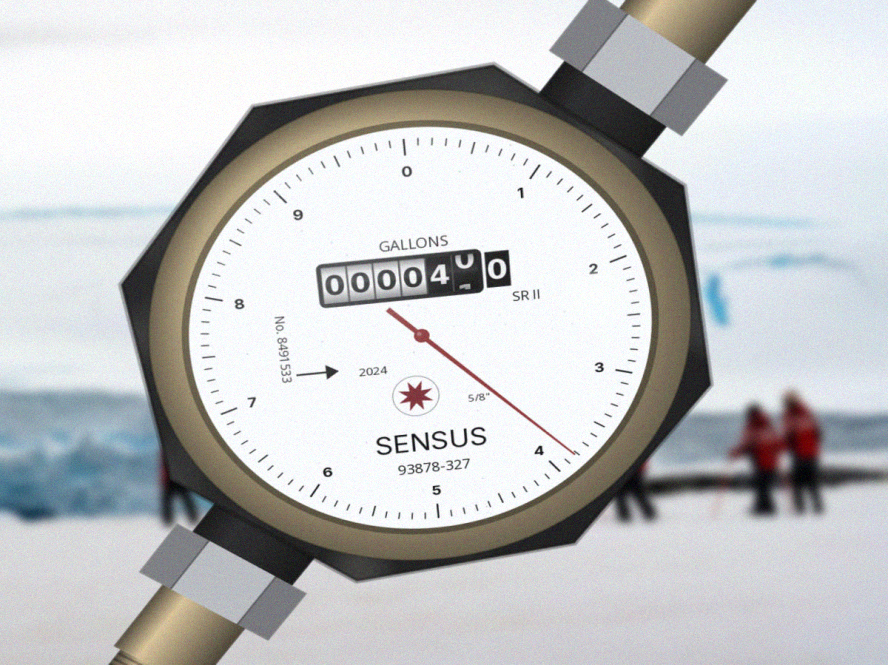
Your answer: 403.8 gal
